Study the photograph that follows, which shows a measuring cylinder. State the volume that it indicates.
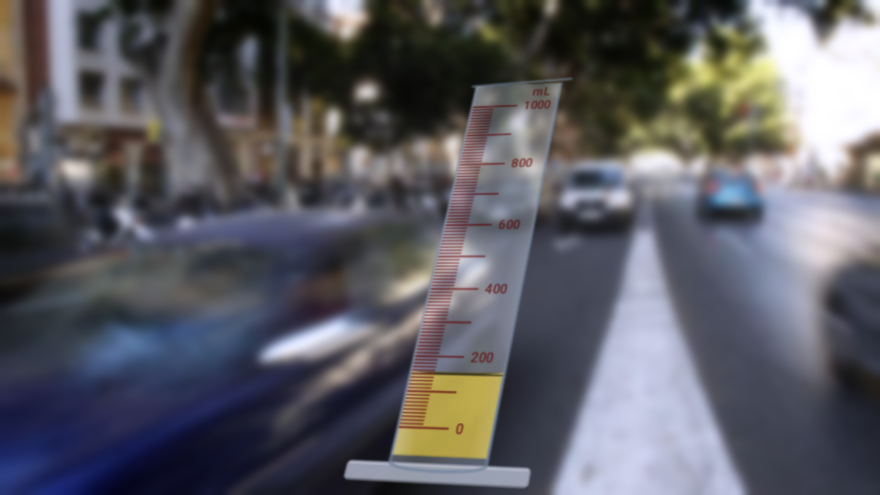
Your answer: 150 mL
